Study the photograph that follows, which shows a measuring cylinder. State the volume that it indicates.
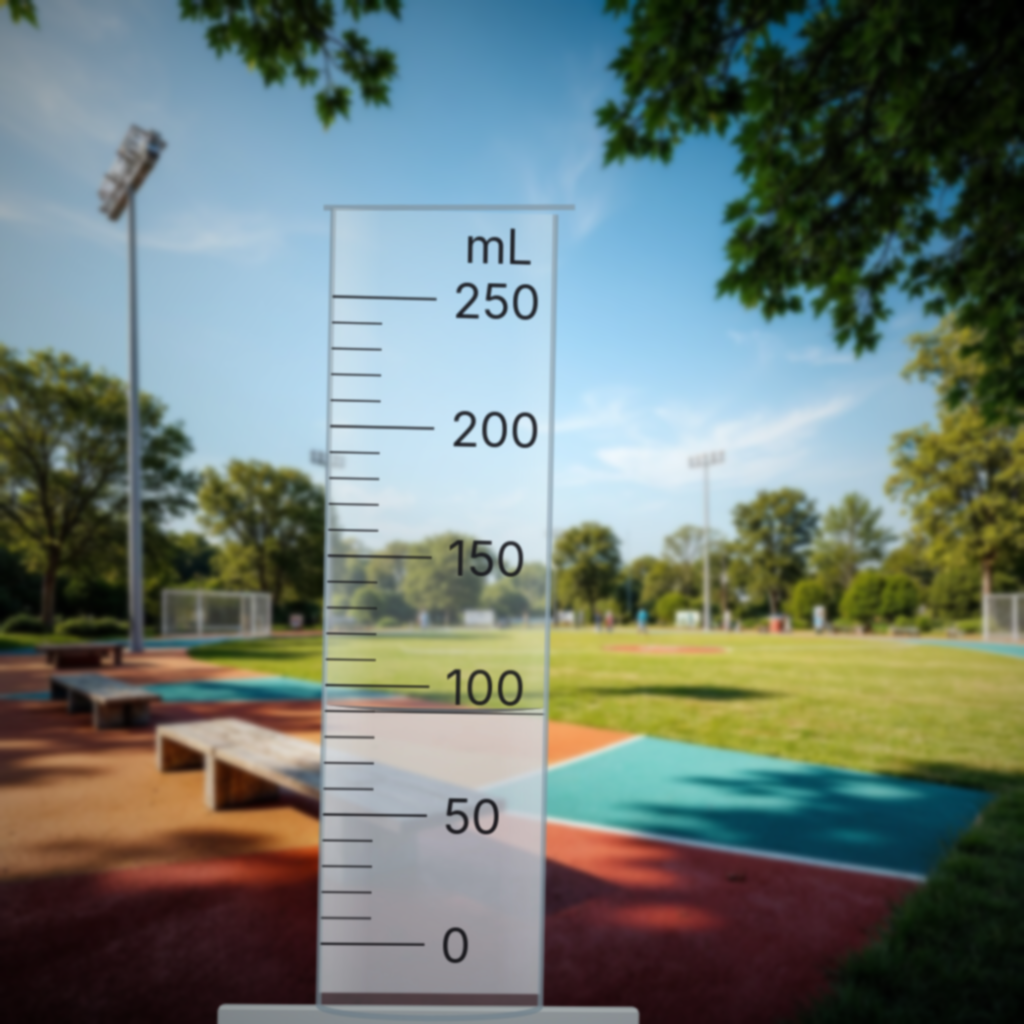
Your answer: 90 mL
